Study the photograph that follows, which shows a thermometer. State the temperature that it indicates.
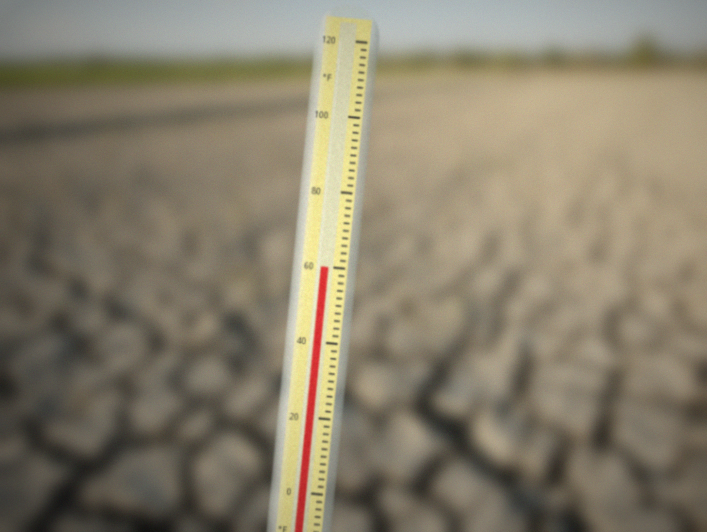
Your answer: 60 °F
